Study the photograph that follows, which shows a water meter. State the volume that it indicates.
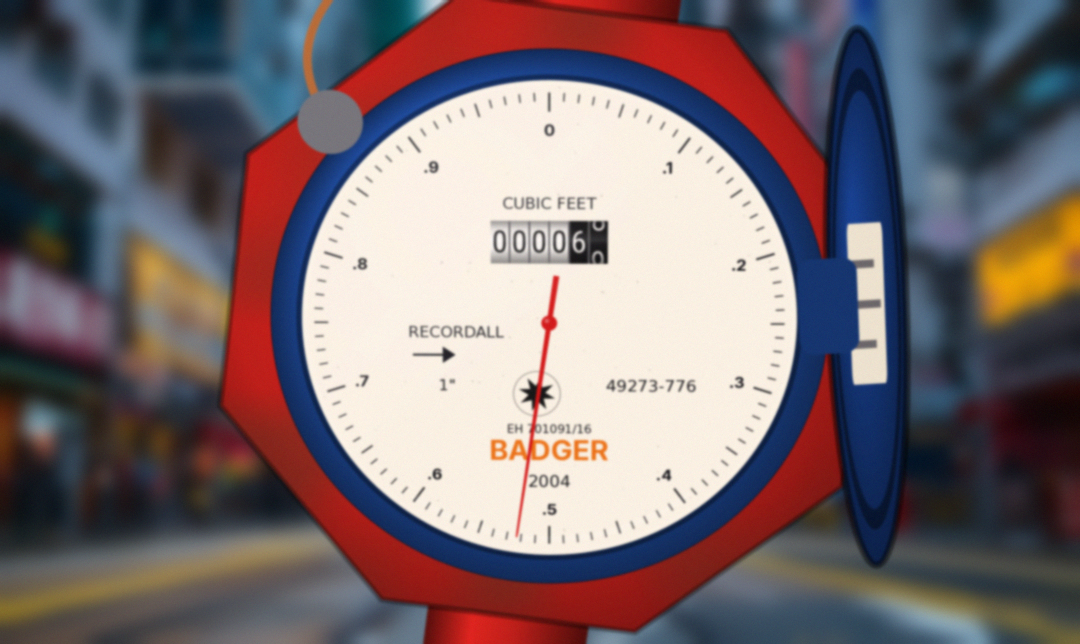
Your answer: 68.52 ft³
